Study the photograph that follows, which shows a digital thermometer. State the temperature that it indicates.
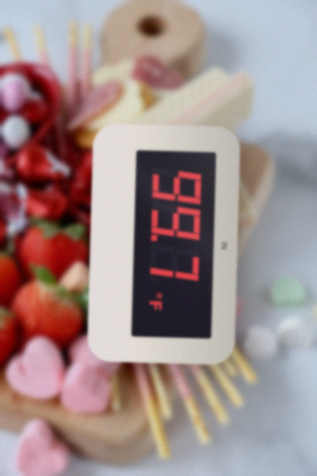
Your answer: 99.7 °F
